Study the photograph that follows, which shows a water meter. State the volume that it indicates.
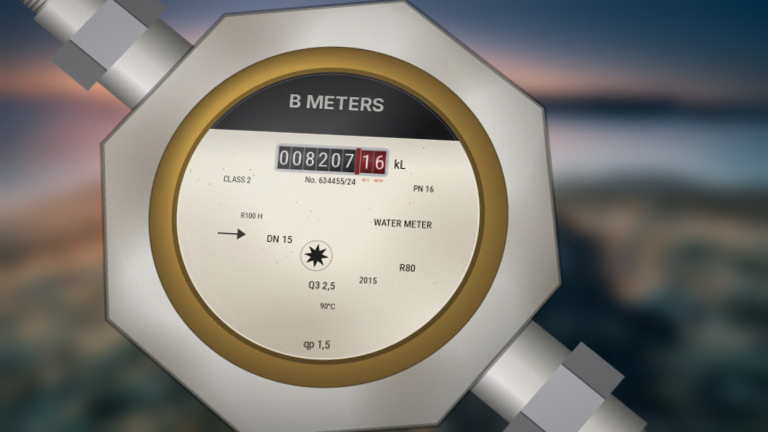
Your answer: 8207.16 kL
